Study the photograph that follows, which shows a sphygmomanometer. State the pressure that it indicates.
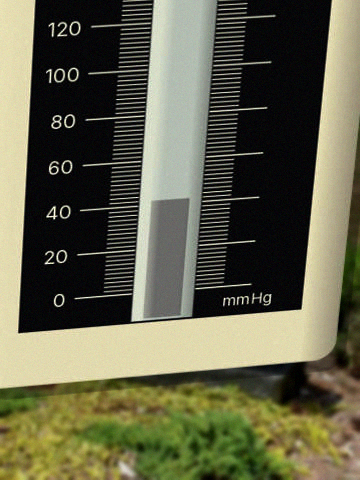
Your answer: 42 mmHg
